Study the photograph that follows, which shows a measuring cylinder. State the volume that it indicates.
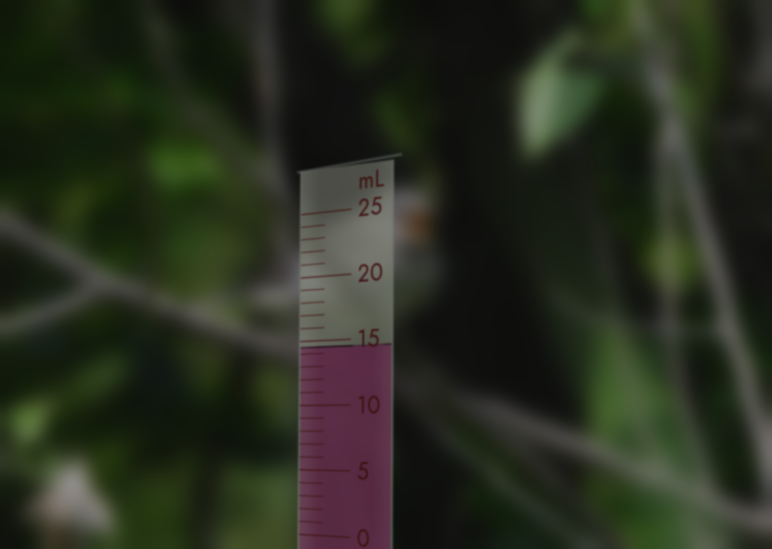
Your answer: 14.5 mL
